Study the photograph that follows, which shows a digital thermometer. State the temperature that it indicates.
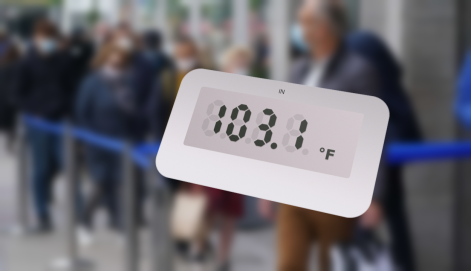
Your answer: 103.1 °F
